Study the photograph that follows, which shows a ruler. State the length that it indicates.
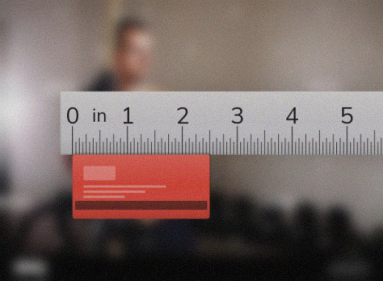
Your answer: 2.5 in
